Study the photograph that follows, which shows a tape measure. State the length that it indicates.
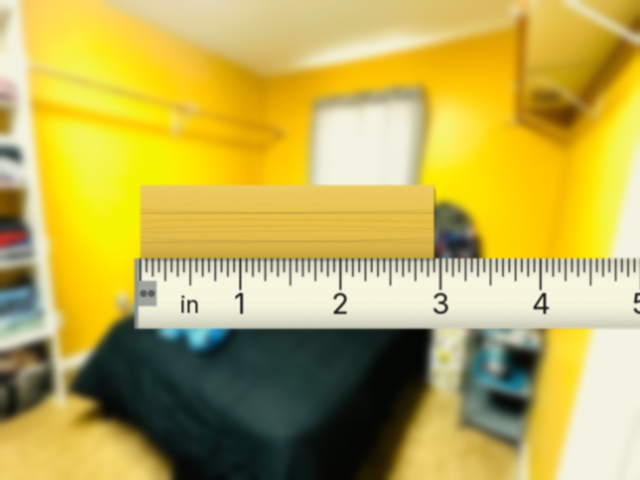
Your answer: 2.9375 in
